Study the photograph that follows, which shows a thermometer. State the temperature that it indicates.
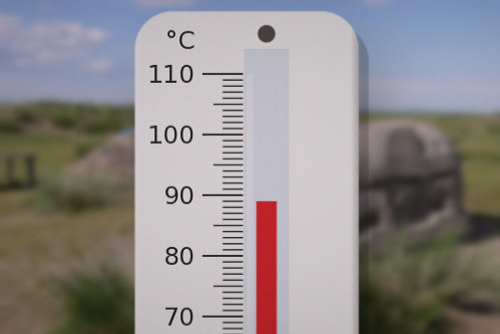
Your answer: 89 °C
